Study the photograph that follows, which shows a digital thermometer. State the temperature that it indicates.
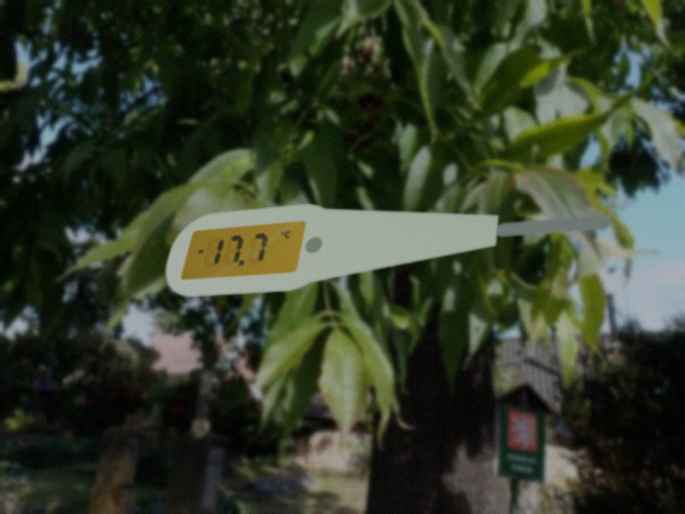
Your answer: -17.7 °C
